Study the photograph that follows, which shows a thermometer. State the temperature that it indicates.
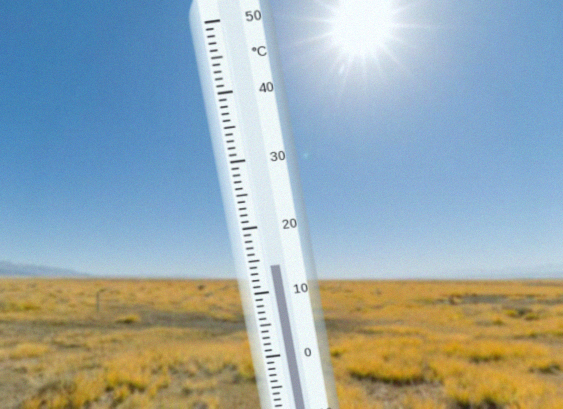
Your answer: 14 °C
